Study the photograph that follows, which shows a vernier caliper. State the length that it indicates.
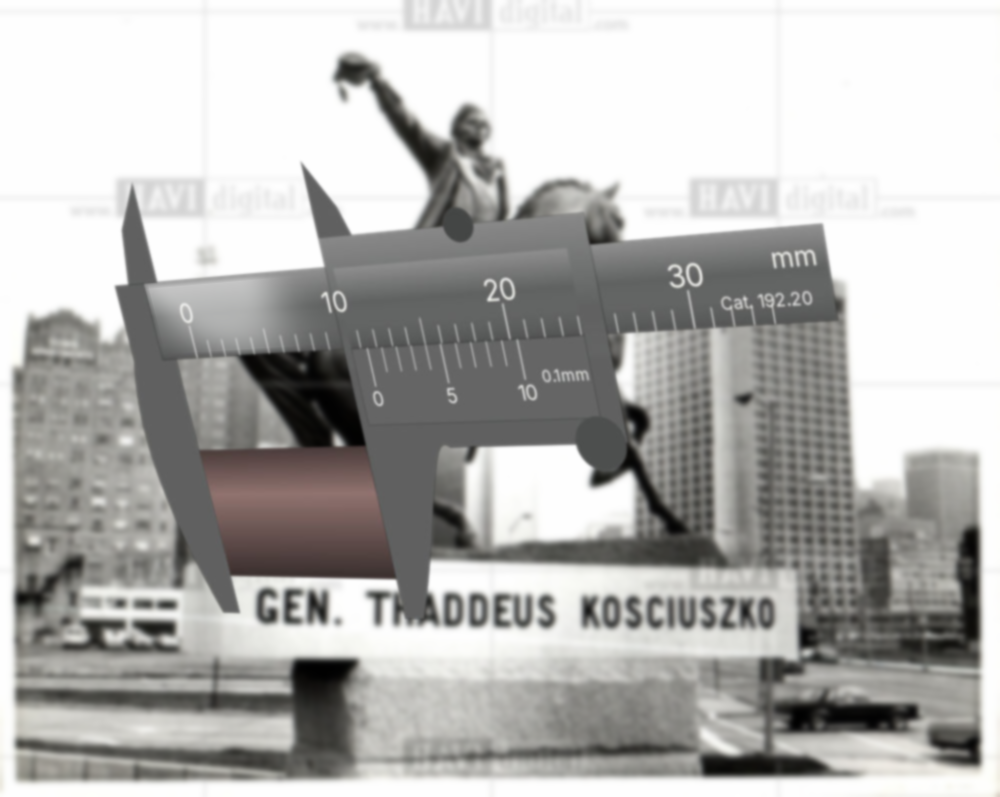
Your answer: 11.4 mm
